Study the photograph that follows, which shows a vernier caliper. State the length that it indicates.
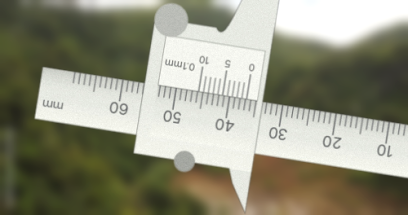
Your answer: 36.8 mm
